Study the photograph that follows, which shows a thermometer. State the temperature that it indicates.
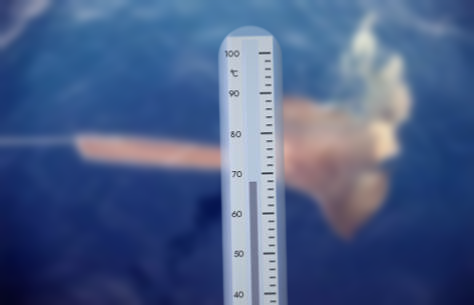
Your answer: 68 °C
